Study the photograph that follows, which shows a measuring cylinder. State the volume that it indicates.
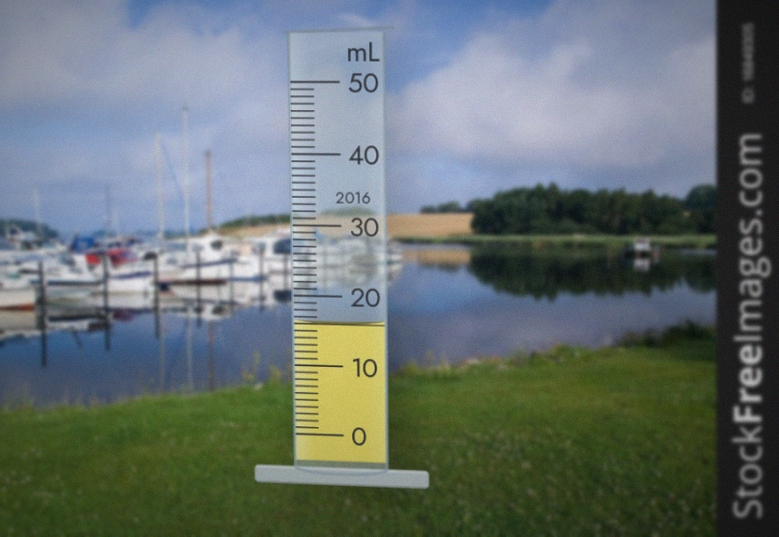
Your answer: 16 mL
